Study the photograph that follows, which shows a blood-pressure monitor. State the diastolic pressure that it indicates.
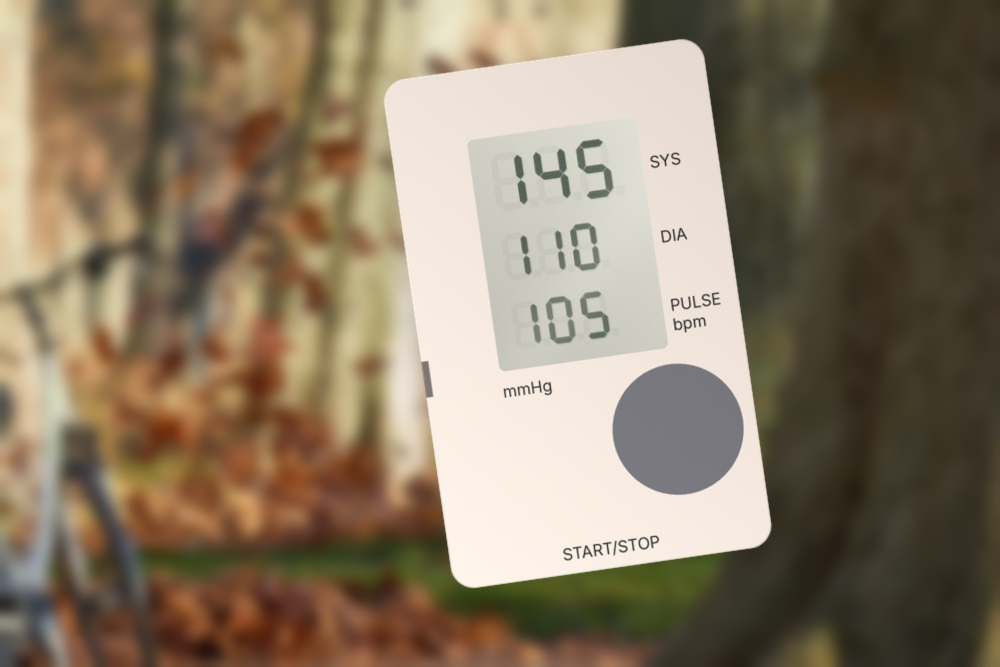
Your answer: 110 mmHg
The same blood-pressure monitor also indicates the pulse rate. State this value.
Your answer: 105 bpm
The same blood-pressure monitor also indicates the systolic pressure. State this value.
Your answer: 145 mmHg
